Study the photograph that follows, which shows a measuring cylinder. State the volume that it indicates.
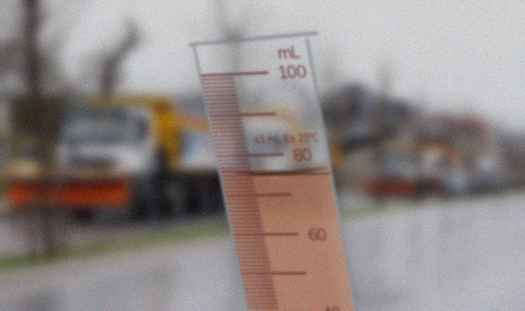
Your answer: 75 mL
